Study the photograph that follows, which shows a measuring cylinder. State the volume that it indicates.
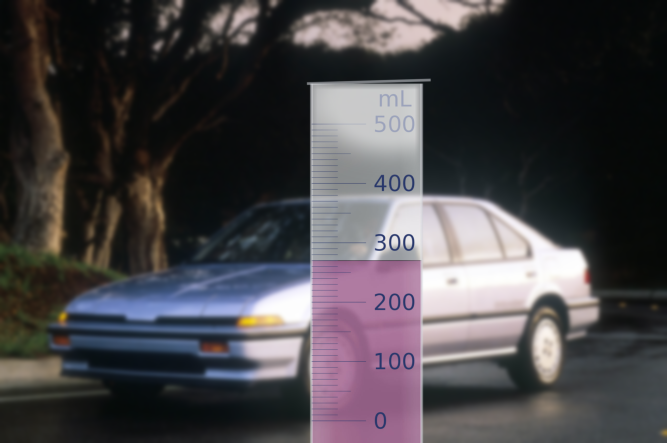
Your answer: 270 mL
